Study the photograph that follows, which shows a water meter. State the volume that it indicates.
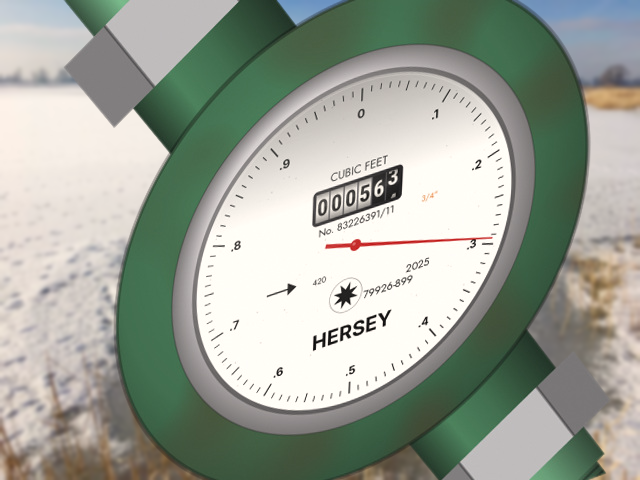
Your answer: 563.29 ft³
